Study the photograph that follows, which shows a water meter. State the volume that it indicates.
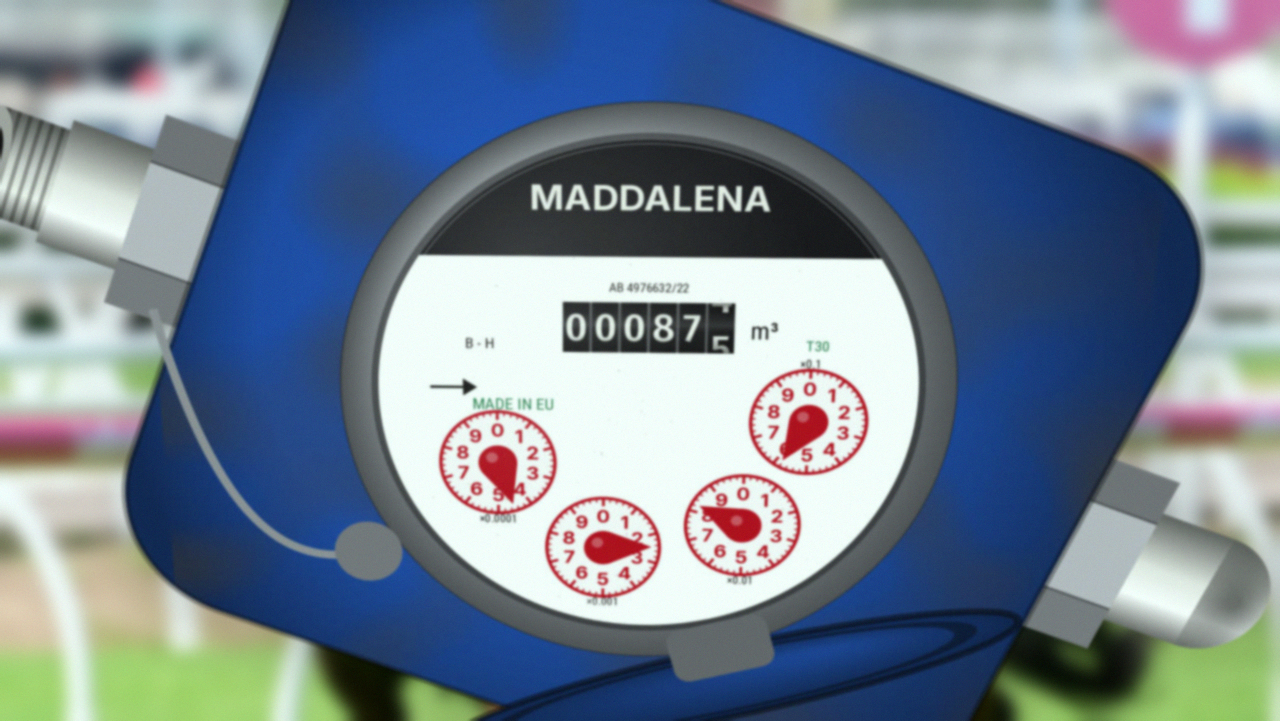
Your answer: 874.5824 m³
